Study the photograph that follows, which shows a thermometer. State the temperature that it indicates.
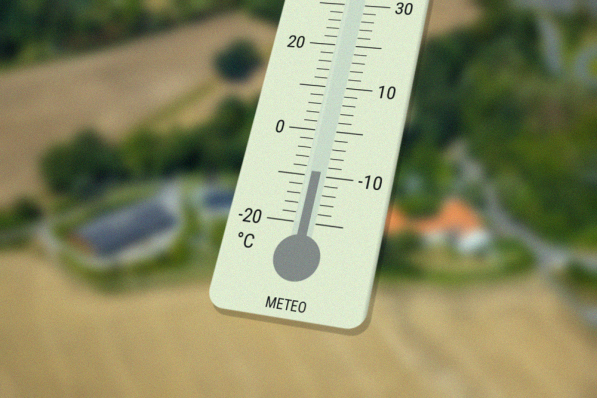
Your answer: -9 °C
